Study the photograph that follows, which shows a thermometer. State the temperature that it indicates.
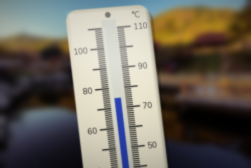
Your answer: 75 °C
